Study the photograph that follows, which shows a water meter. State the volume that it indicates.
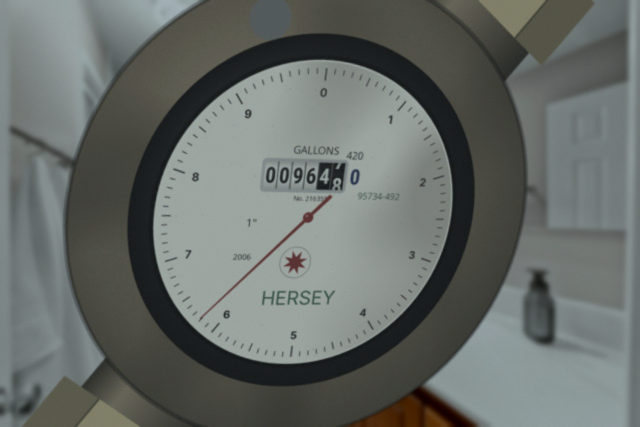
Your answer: 96476.2 gal
